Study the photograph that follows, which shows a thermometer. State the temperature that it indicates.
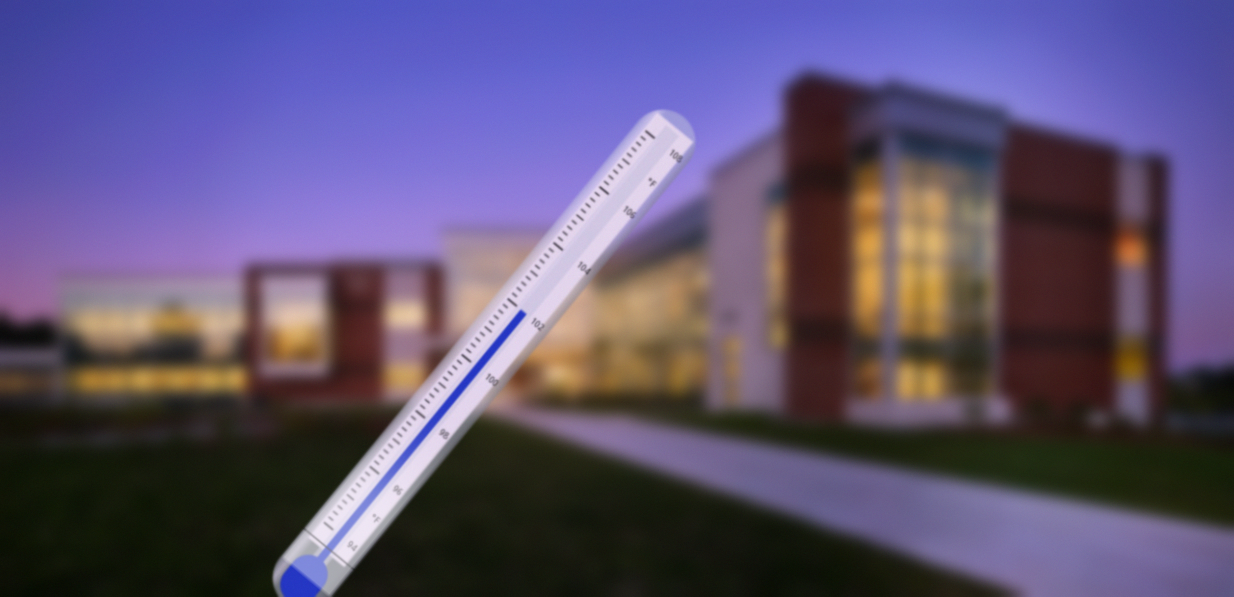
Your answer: 102 °F
